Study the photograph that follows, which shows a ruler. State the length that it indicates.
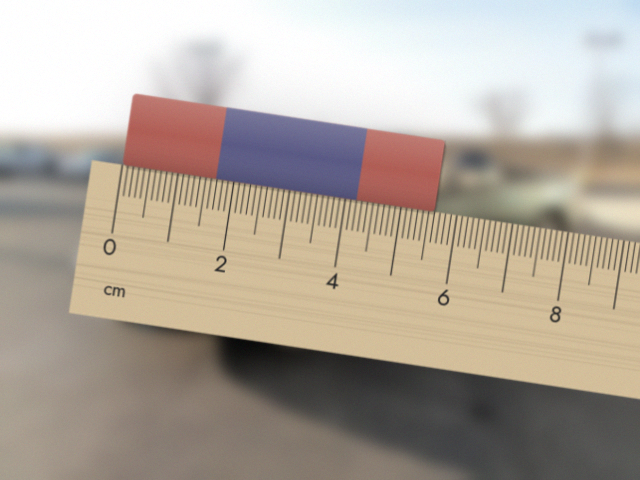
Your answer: 5.6 cm
